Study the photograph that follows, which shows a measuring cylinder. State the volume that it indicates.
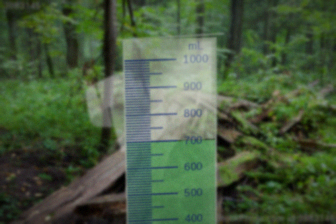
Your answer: 700 mL
